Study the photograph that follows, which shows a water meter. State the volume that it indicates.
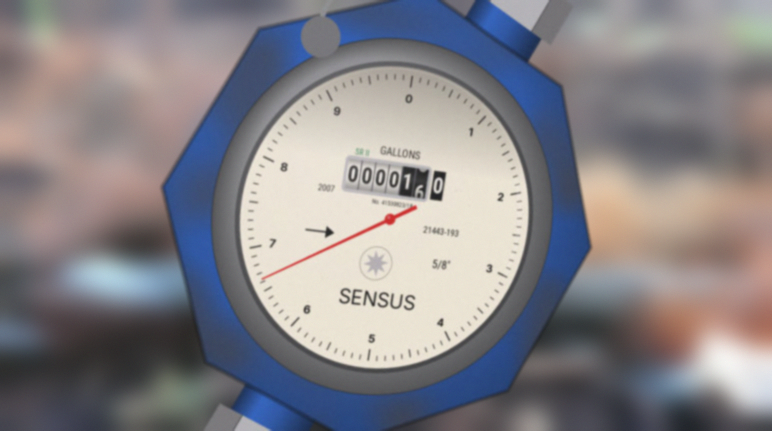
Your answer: 156.6 gal
